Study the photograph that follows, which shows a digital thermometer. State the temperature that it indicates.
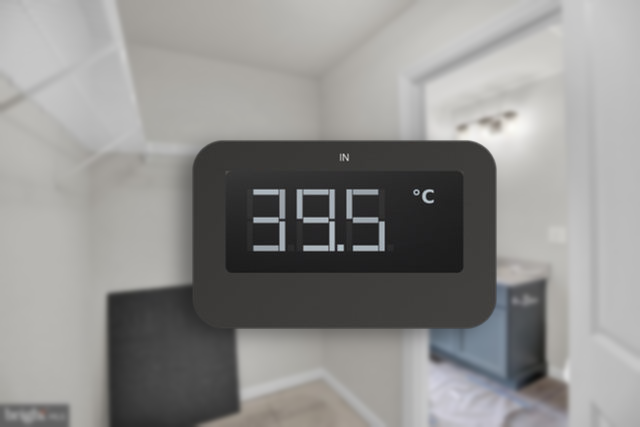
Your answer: 39.5 °C
